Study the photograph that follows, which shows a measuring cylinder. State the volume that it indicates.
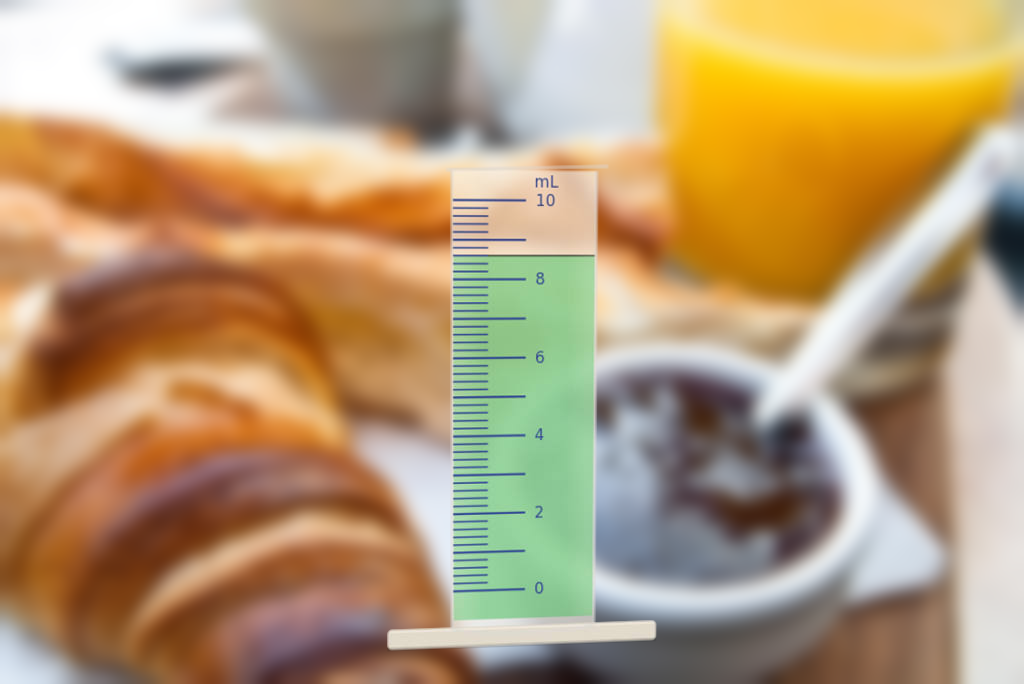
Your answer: 8.6 mL
